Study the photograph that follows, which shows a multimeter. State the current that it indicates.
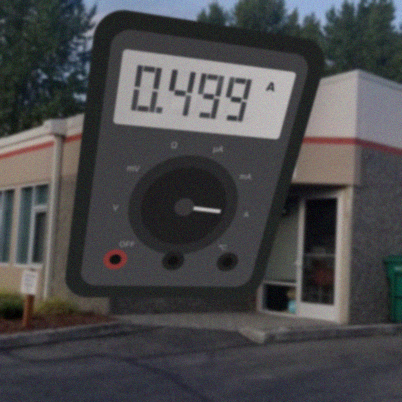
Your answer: 0.499 A
